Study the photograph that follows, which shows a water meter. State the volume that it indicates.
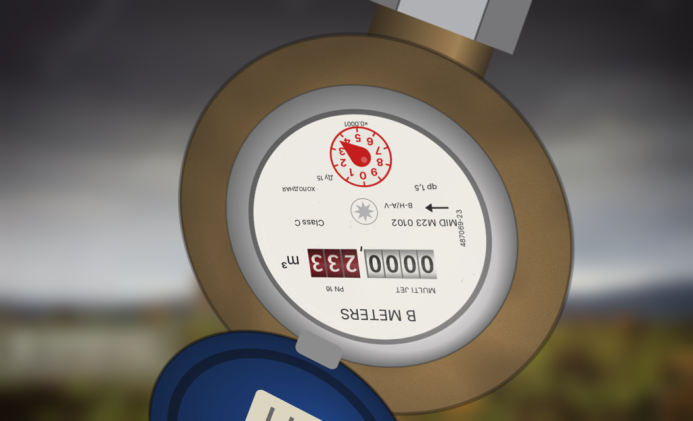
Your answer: 0.2333 m³
